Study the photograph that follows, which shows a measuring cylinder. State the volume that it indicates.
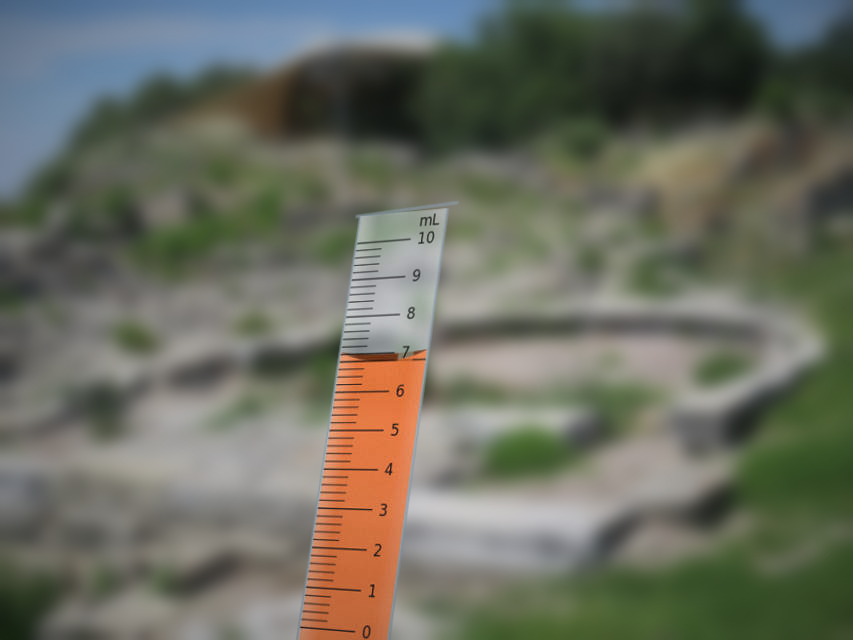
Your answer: 6.8 mL
